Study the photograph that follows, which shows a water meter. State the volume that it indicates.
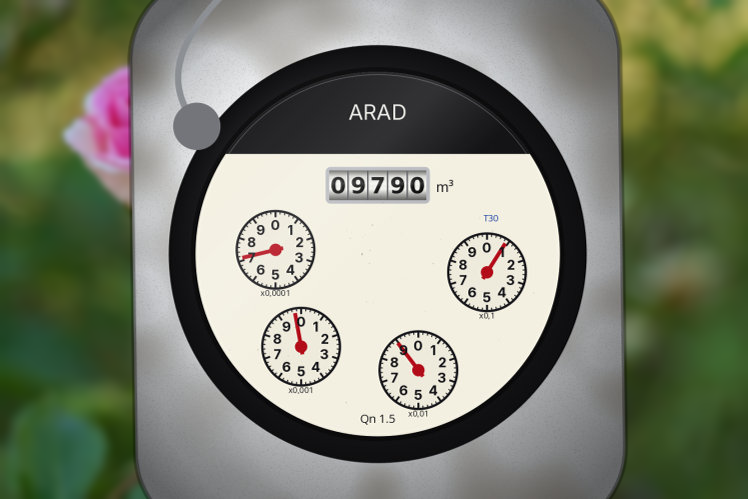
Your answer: 9790.0897 m³
